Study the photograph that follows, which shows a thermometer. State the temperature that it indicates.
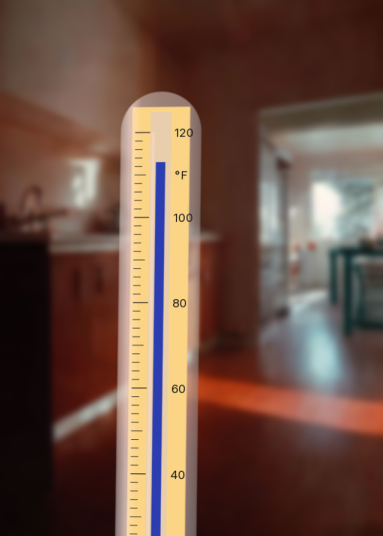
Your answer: 113 °F
